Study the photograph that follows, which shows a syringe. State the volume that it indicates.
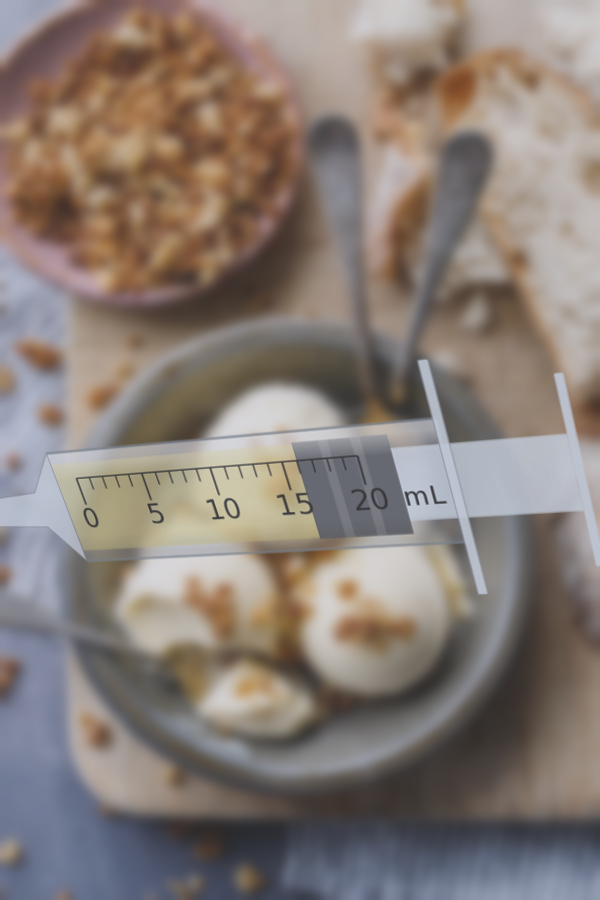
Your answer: 16 mL
